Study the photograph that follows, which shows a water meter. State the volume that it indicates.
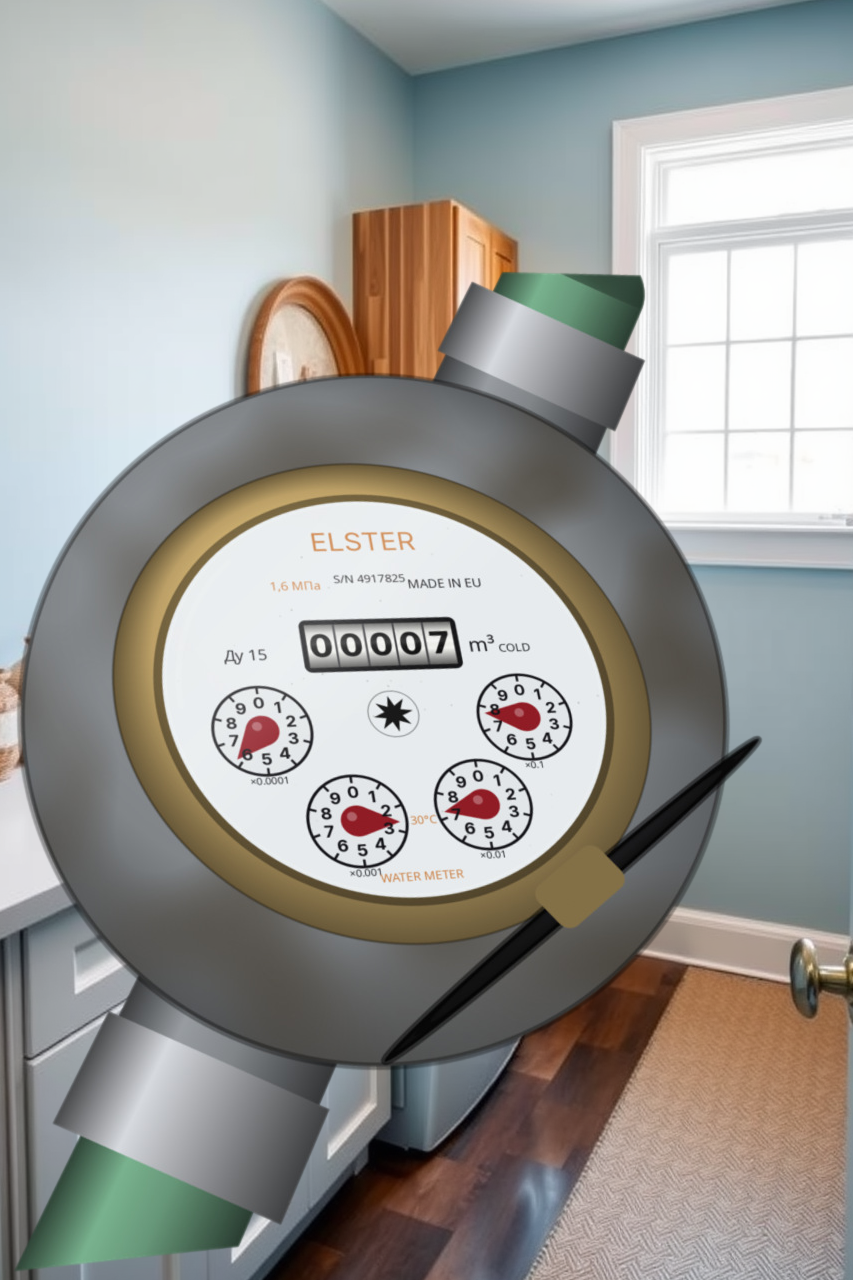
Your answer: 7.7726 m³
